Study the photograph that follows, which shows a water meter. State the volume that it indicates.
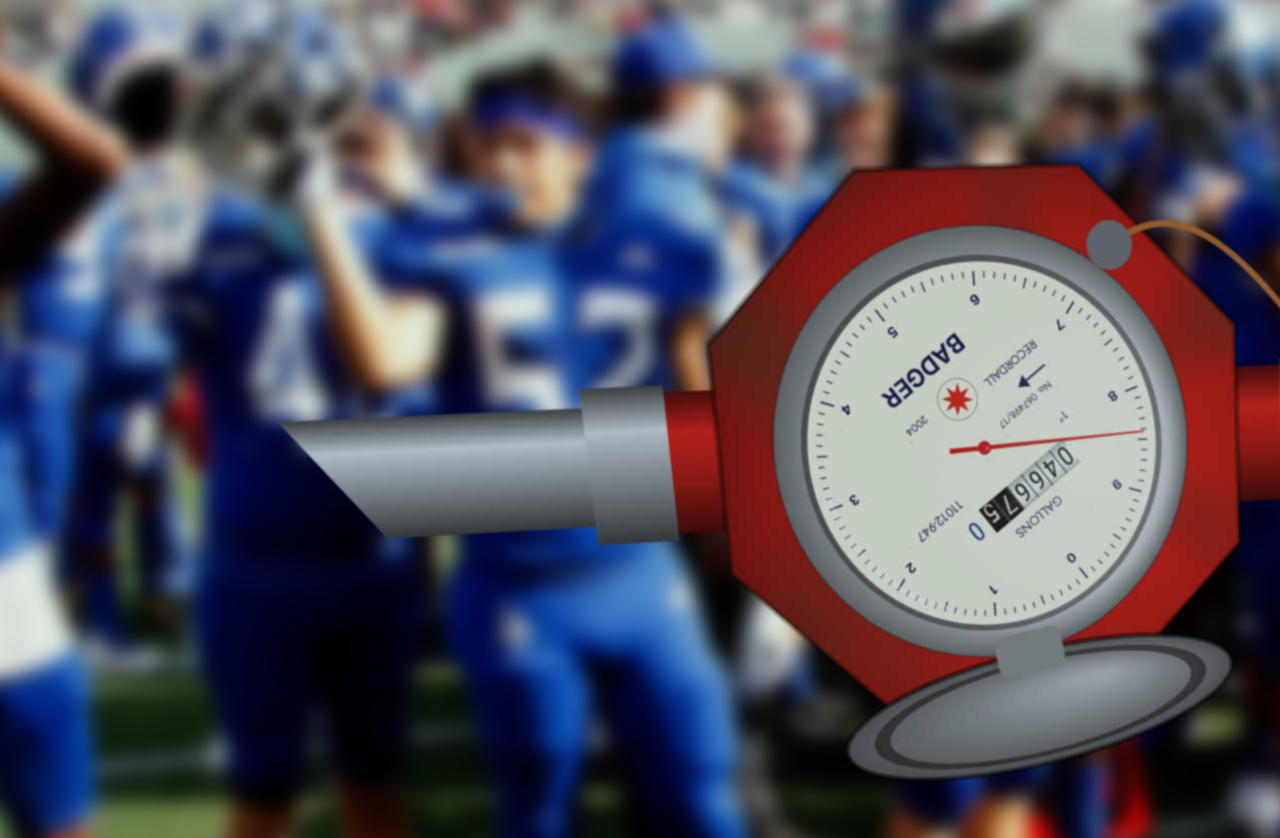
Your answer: 466748.4 gal
